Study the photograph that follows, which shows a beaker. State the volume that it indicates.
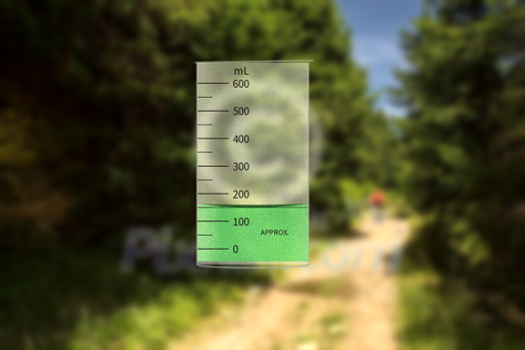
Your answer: 150 mL
